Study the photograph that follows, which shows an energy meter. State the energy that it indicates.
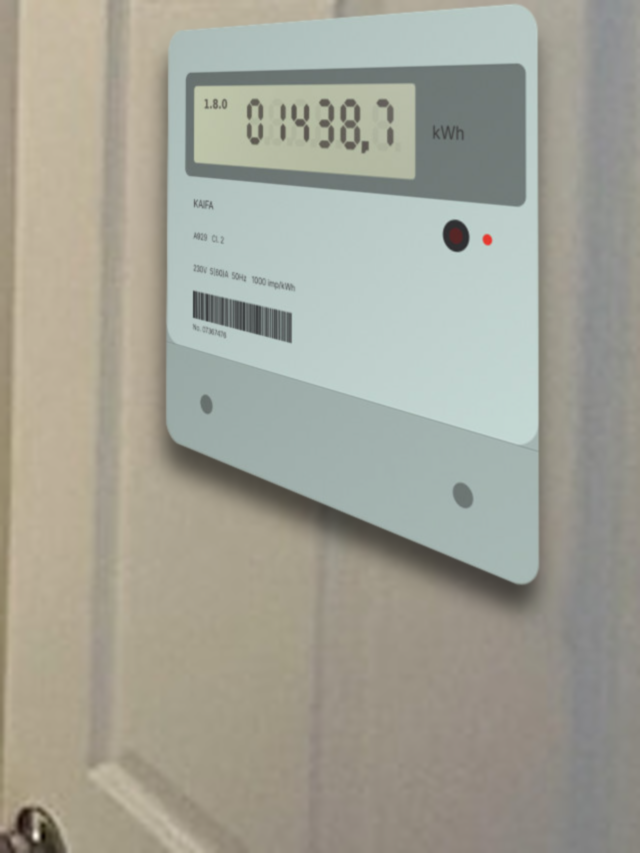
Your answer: 1438.7 kWh
